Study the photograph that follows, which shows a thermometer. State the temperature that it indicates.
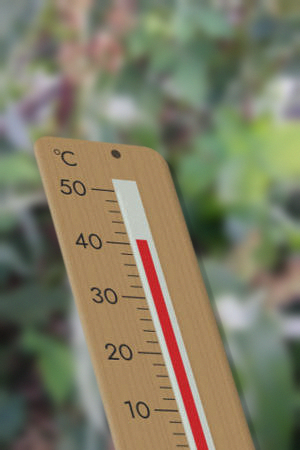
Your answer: 41 °C
